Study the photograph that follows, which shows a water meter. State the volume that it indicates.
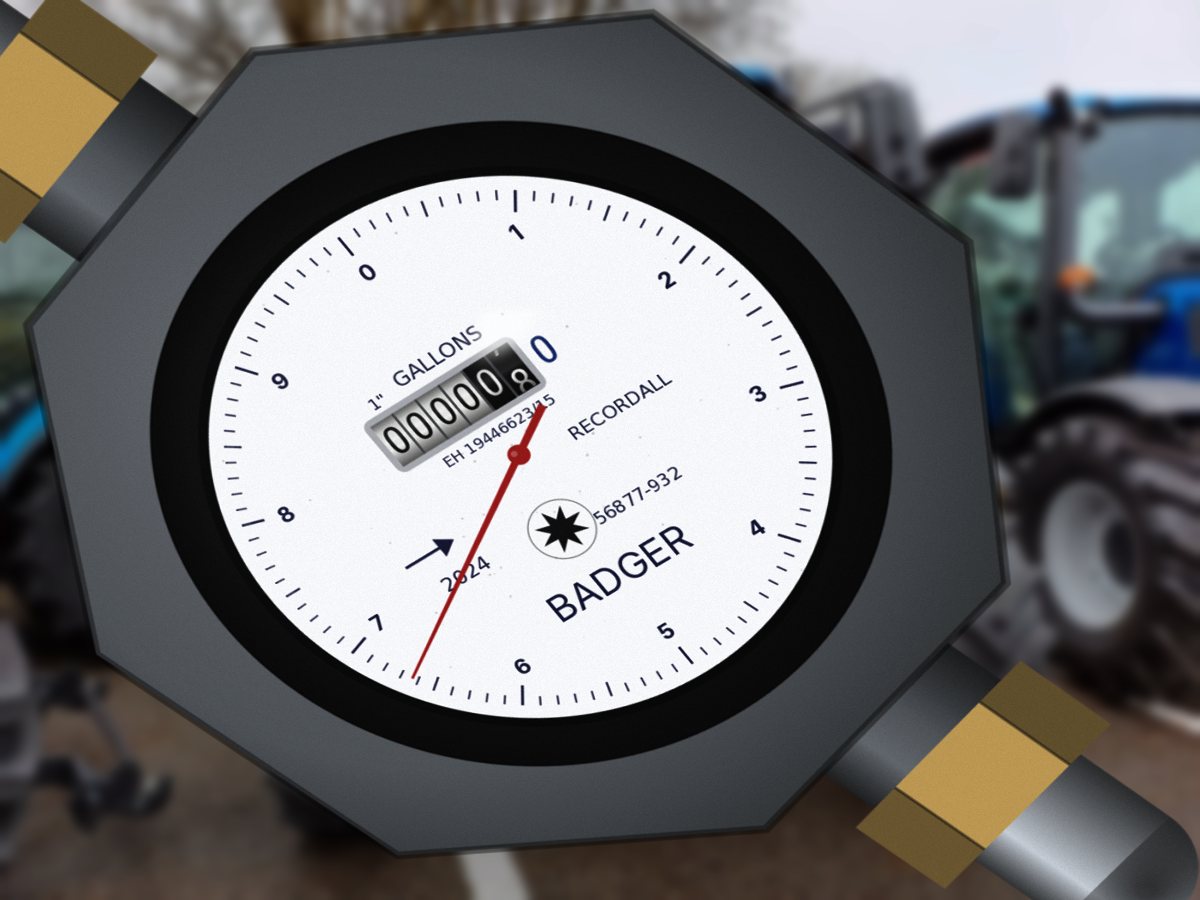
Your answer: 76.6 gal
